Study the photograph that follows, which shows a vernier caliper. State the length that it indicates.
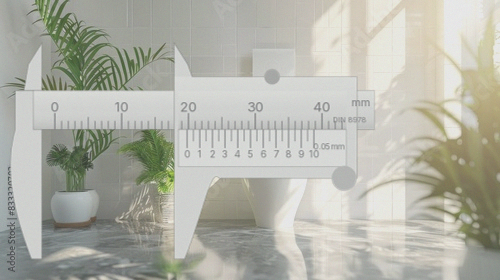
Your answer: 19.8 mm
